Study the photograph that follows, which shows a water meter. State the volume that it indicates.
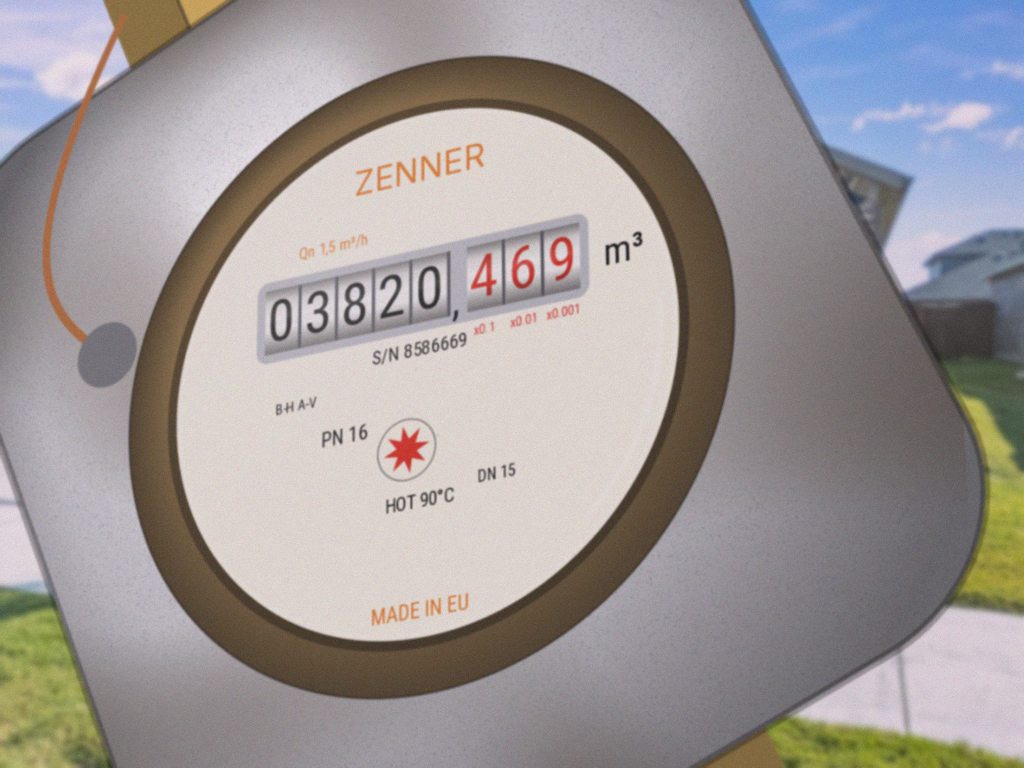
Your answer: 3820.469 m³
